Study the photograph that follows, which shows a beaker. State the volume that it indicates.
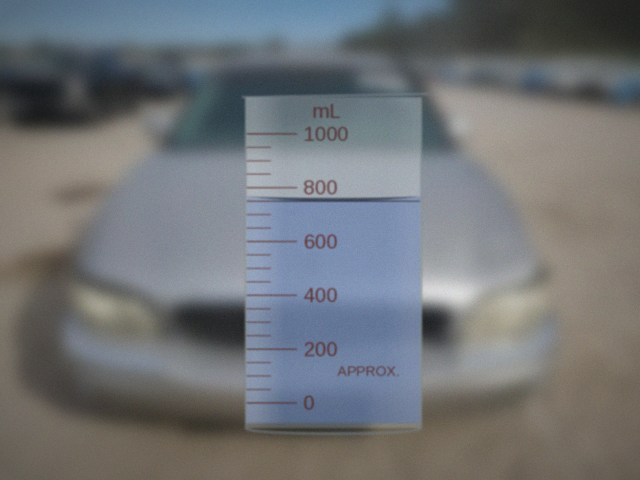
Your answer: 750 mL
